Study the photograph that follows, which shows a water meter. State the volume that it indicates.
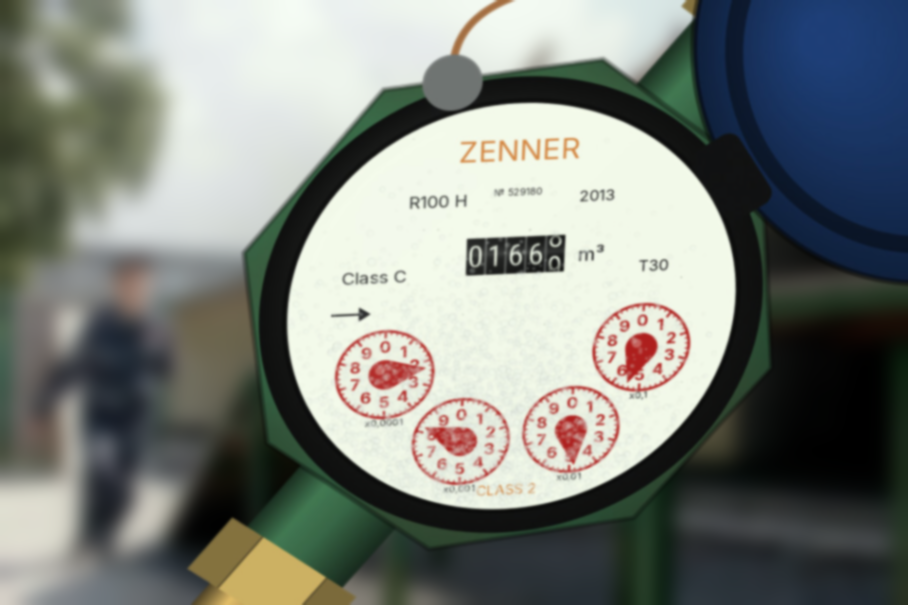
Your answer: 1668.5482 m³
